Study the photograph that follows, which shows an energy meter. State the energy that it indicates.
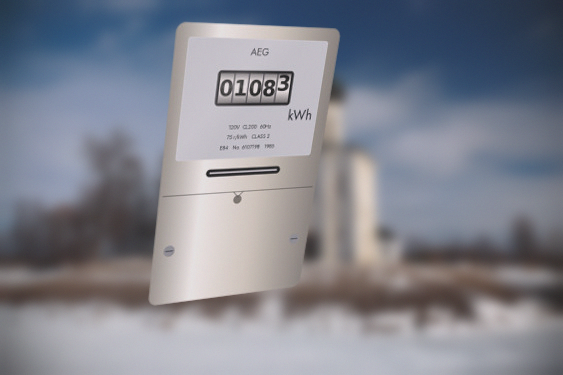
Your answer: 1083 kWh
